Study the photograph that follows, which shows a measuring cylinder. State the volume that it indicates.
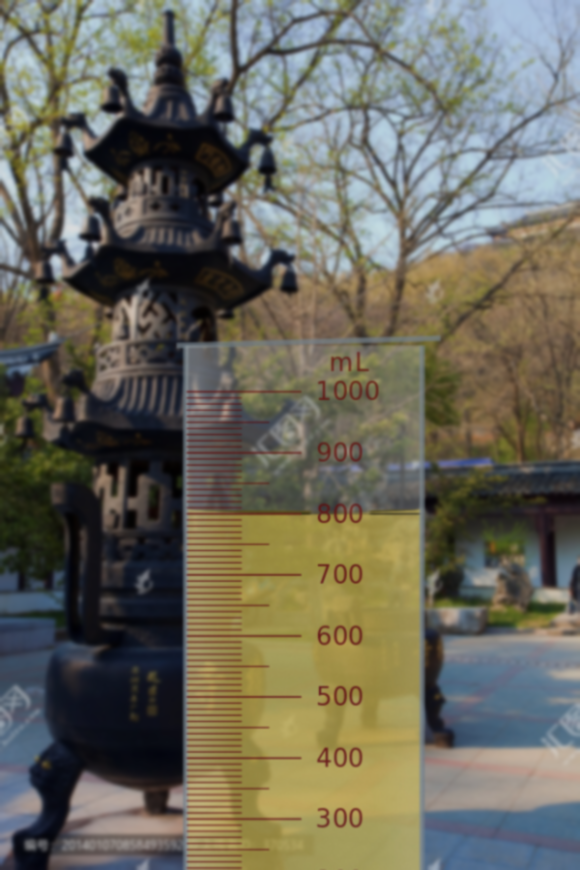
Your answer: 800 mL
